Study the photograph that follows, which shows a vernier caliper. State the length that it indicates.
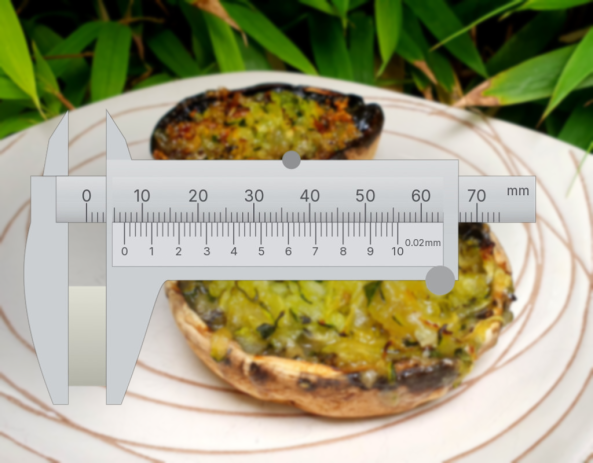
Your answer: 6.8 mm
